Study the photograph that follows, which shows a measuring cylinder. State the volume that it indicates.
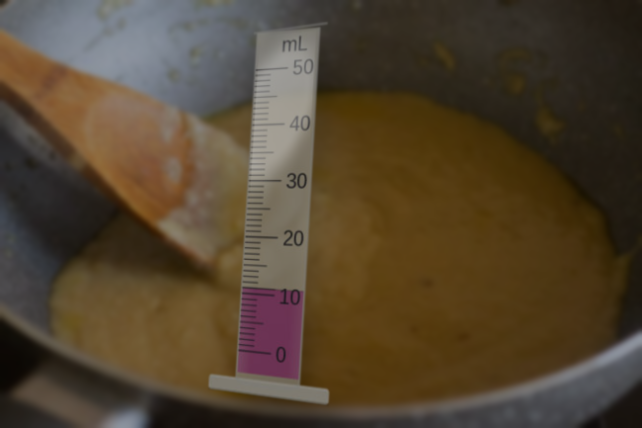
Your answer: 11 mL
